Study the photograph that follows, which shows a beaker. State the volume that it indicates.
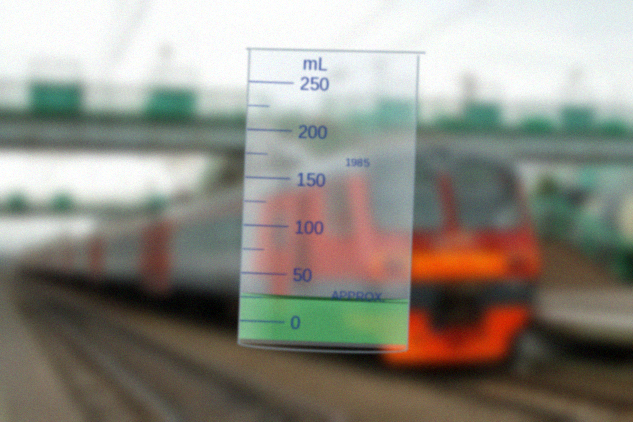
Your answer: 25 mL
